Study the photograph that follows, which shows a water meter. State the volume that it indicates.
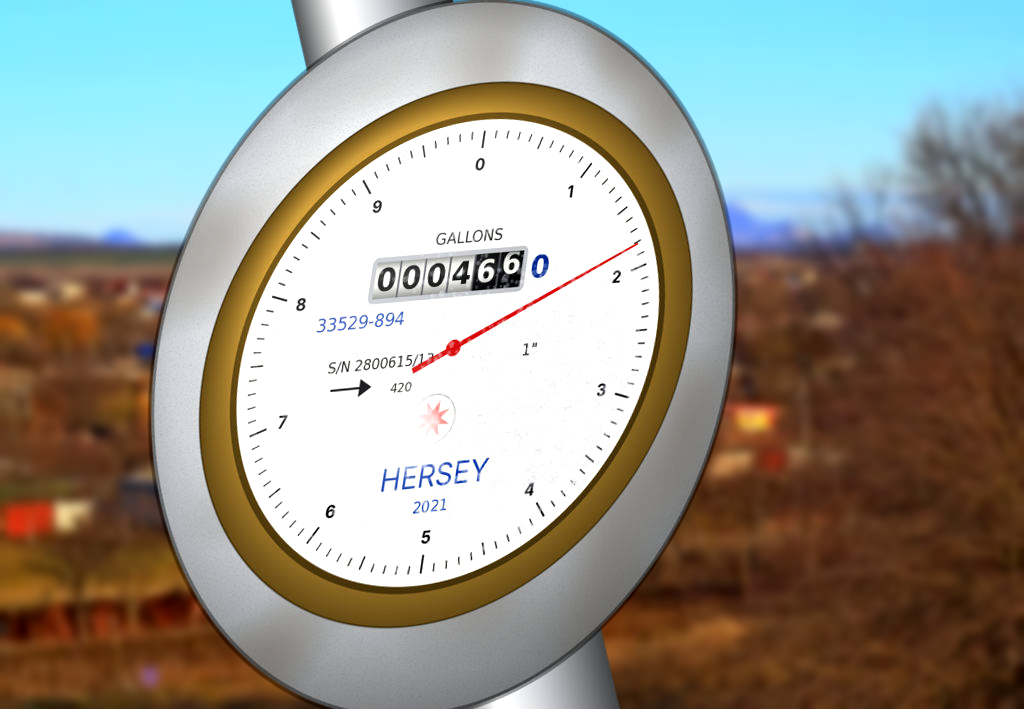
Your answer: 4661.8 gal
